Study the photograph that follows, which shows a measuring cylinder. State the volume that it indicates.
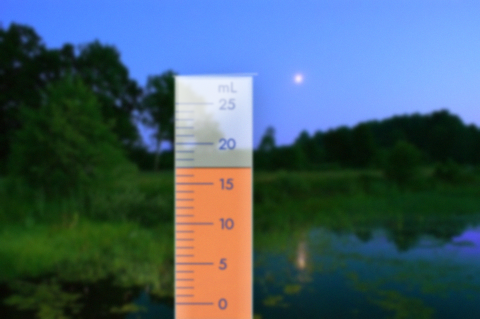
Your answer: 17 mL
